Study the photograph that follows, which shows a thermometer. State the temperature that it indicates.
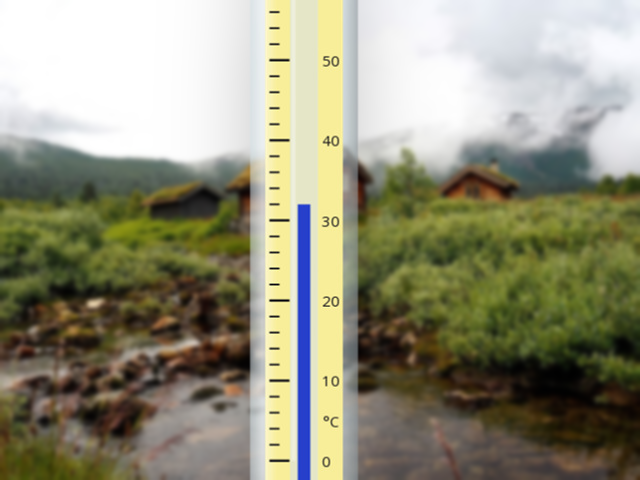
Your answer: 32 °C
